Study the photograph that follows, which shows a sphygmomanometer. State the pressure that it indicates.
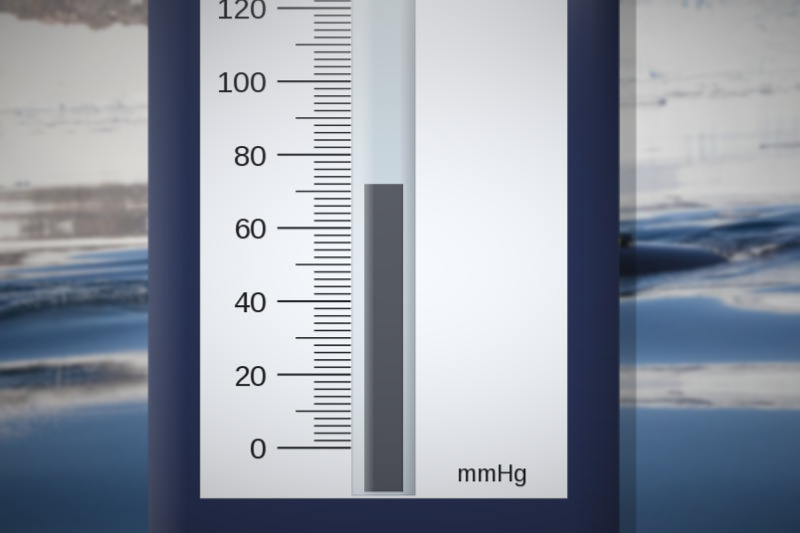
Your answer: 72 mmHg
